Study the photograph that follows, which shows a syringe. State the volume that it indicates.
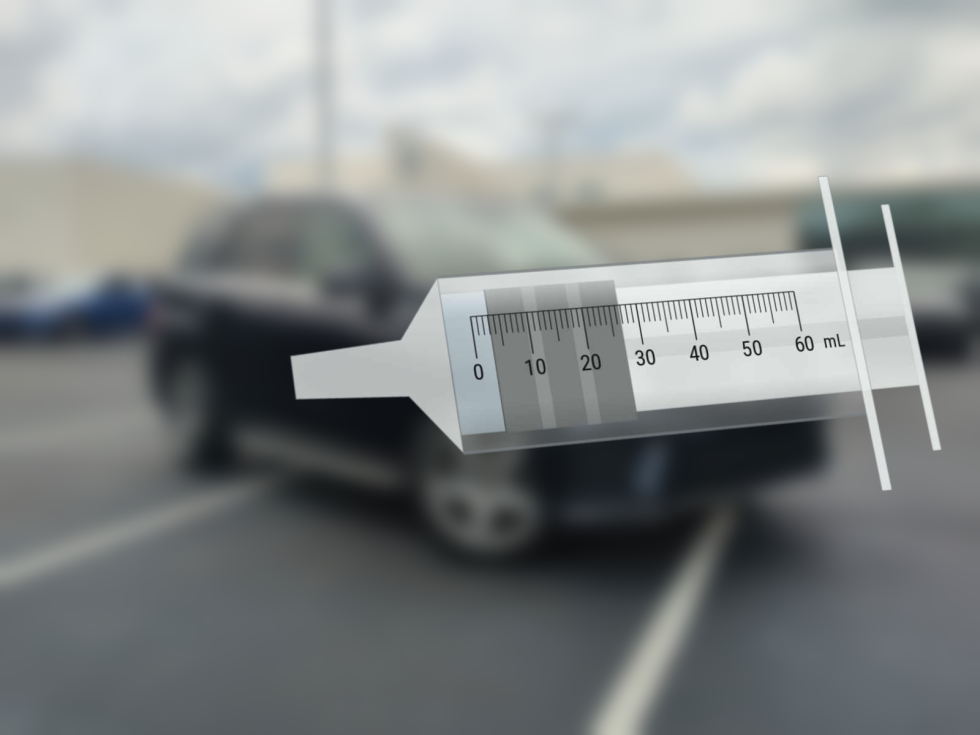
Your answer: 3 mL
